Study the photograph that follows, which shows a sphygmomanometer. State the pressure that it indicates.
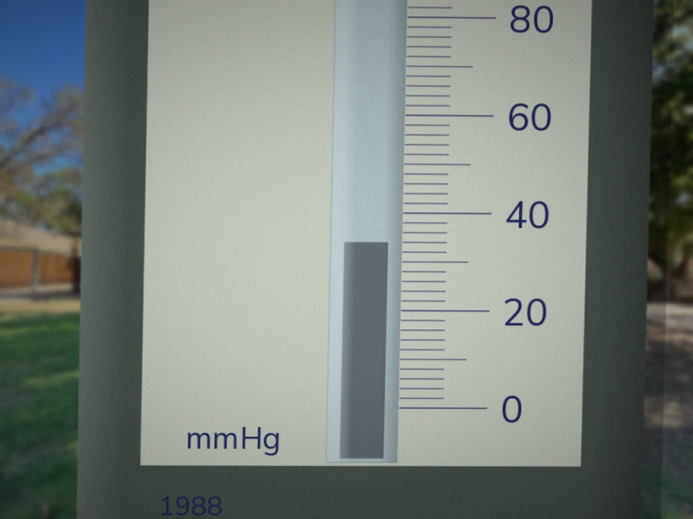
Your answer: 34 mmHg
